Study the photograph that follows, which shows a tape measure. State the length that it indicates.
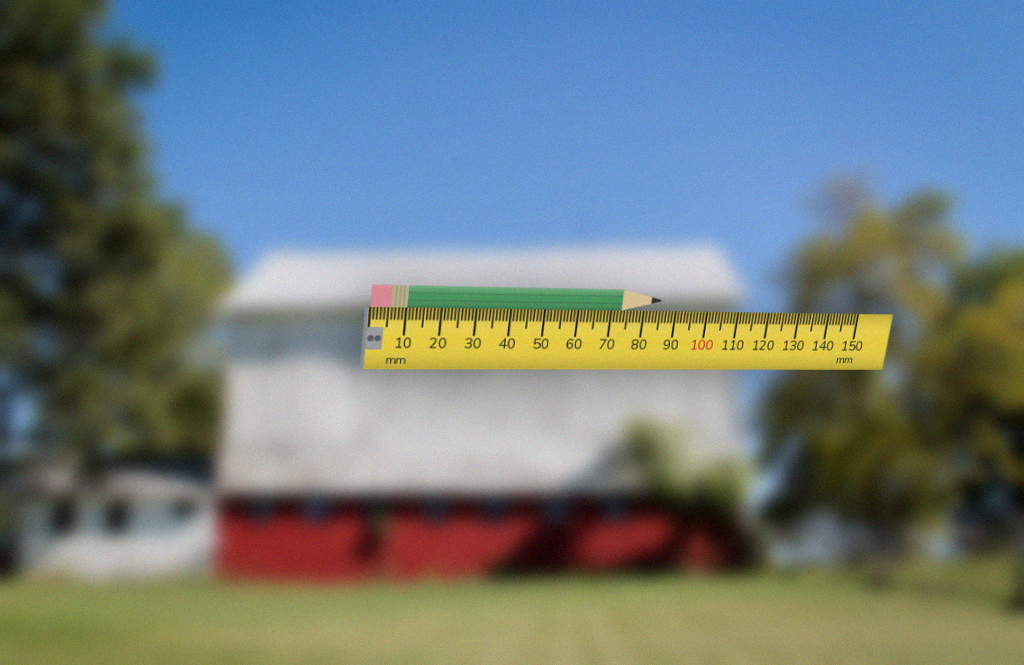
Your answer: 85 mm
